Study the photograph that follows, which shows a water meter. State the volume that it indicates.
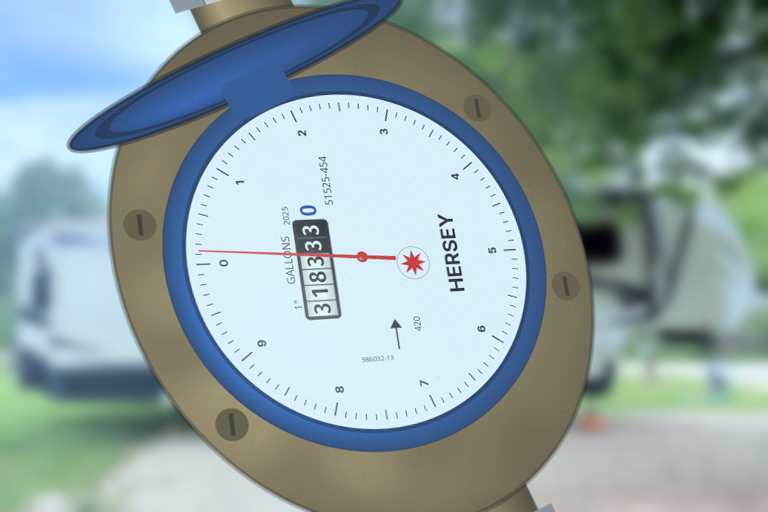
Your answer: 3183330.1 gal
